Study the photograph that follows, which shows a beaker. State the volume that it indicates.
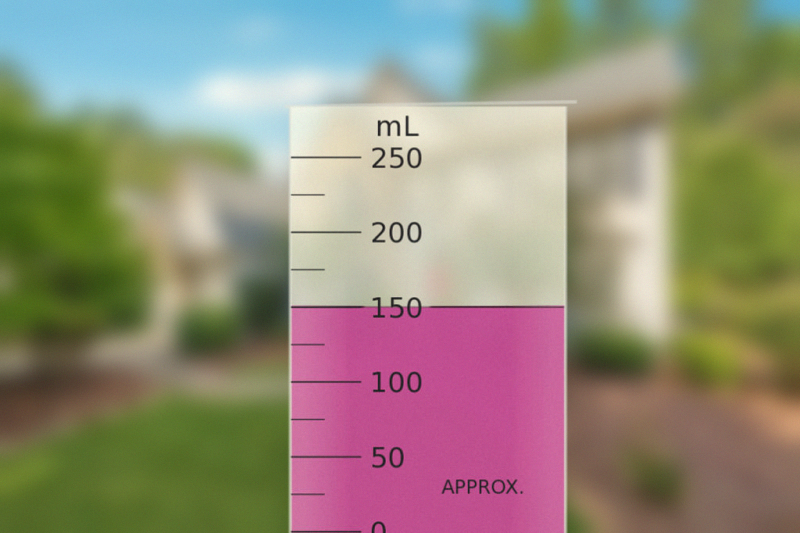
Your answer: 150 mL
